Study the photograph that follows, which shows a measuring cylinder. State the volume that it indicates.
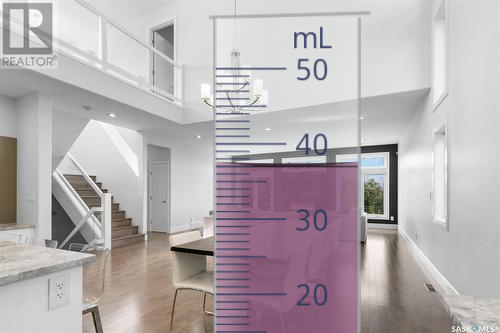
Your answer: 37 mL
